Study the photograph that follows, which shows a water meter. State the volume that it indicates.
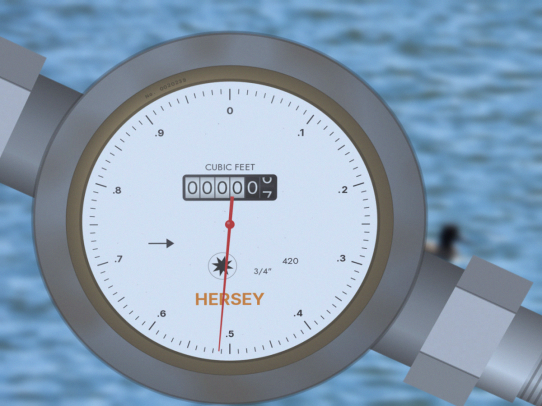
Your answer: 6.51 ft³
